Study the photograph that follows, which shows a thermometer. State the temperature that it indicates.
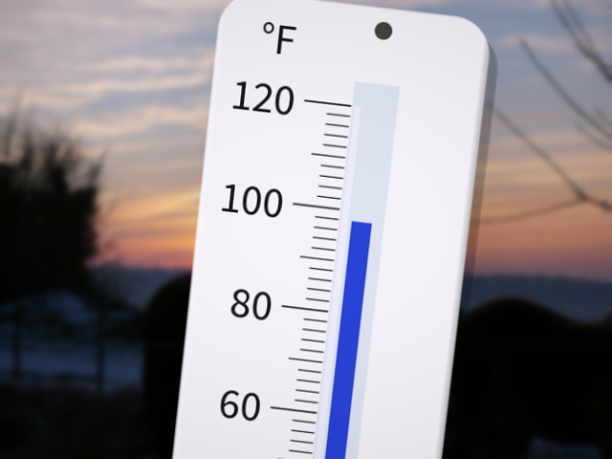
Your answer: 98 °F
